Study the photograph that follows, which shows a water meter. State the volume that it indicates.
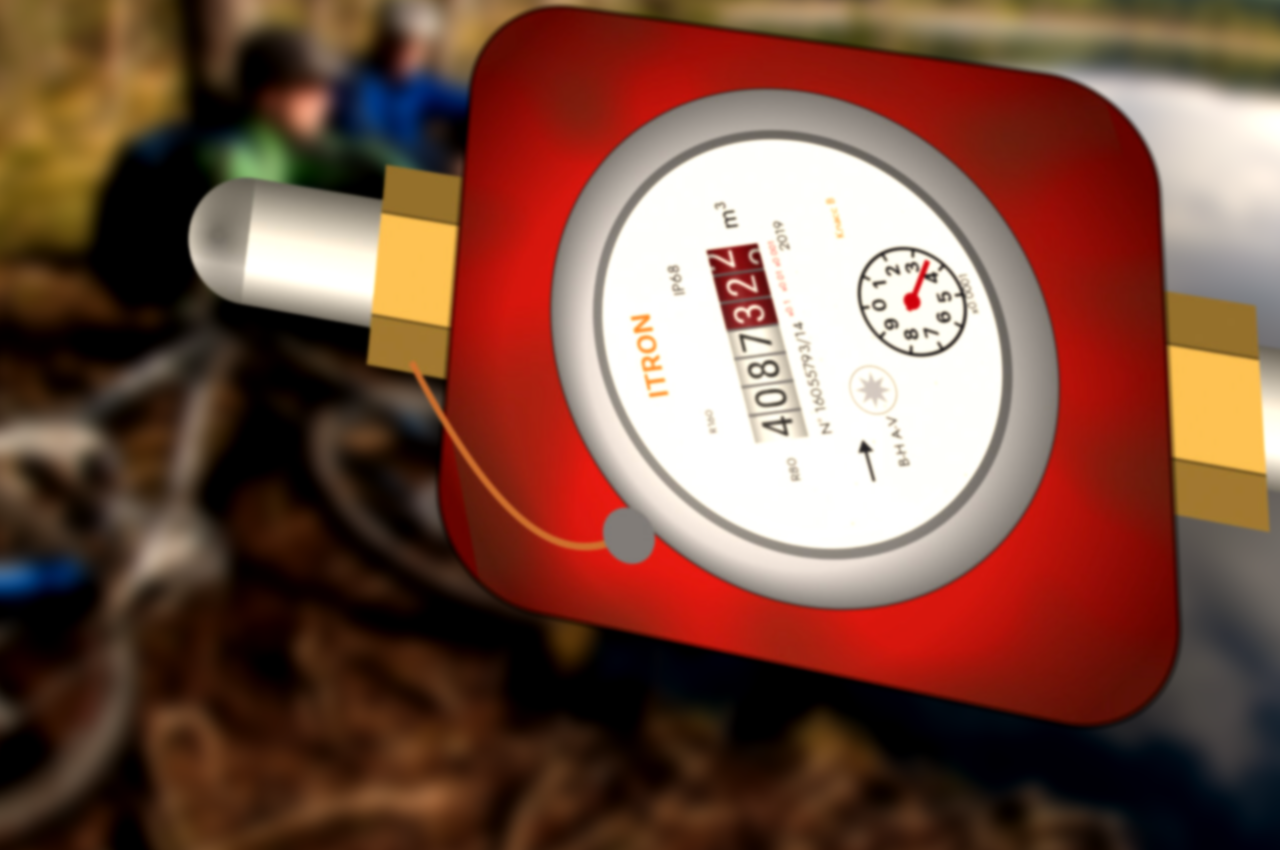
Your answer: 4087.3223 m³
